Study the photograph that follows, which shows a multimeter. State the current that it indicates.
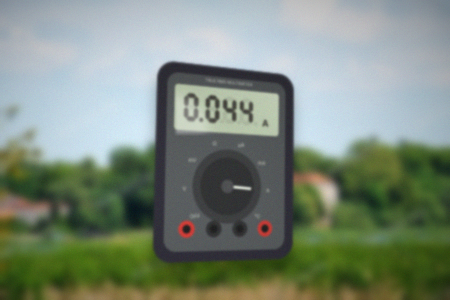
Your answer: 0.044 A
